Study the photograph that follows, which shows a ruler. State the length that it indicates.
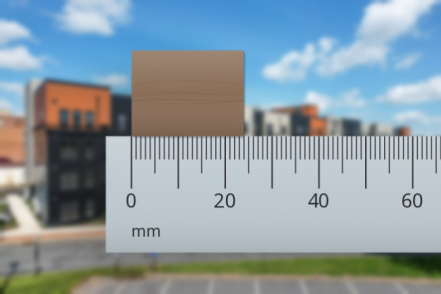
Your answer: 24 mm
